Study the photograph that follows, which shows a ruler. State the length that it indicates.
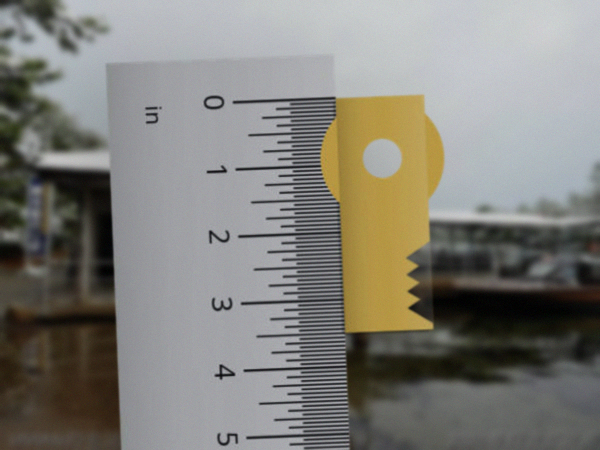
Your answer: 3.5 in
